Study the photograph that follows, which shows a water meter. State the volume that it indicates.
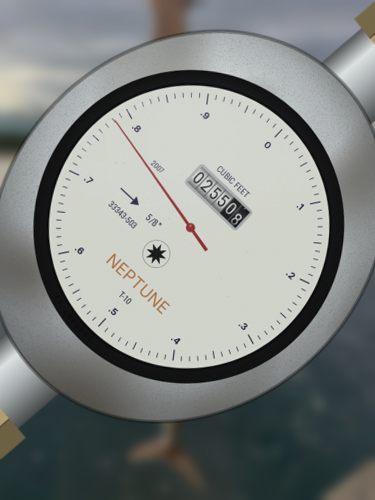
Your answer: 25507.78 ft³
